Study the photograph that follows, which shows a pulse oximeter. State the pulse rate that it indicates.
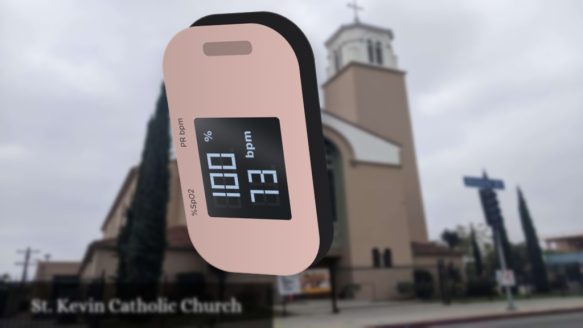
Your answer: 73 bpm
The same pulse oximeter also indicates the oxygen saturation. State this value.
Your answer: 100 %
